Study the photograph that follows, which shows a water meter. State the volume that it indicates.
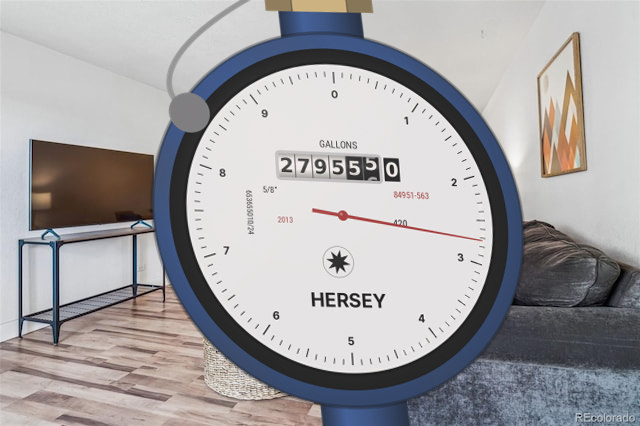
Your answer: 2795552.7 gal
